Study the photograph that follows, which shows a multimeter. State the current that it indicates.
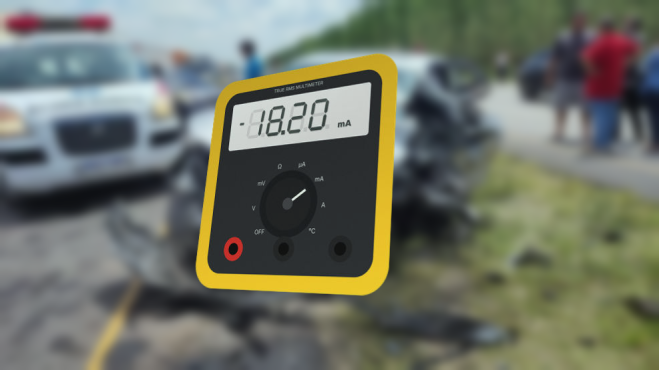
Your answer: -18.20 mA
